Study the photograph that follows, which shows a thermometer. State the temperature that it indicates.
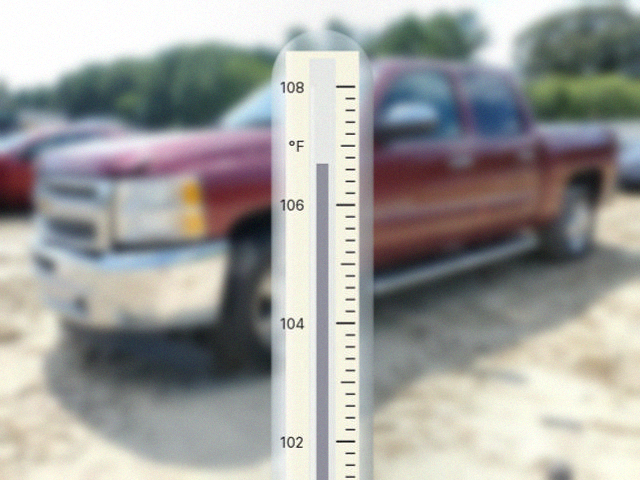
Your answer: 106.7 °F
